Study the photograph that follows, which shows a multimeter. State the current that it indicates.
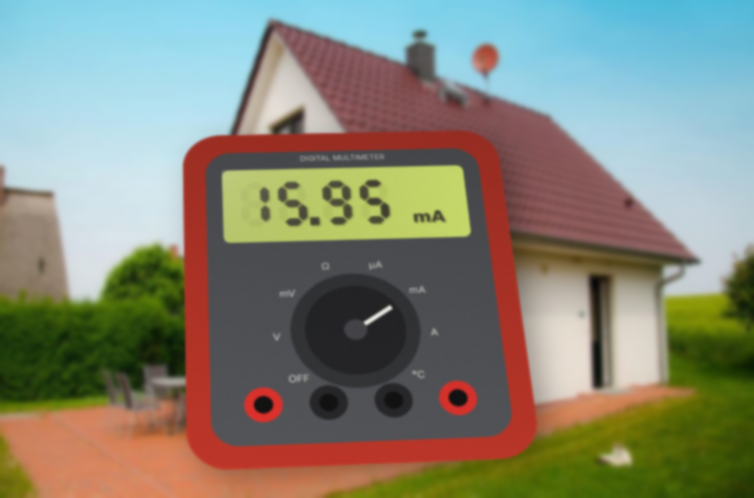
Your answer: 15.95 mA
